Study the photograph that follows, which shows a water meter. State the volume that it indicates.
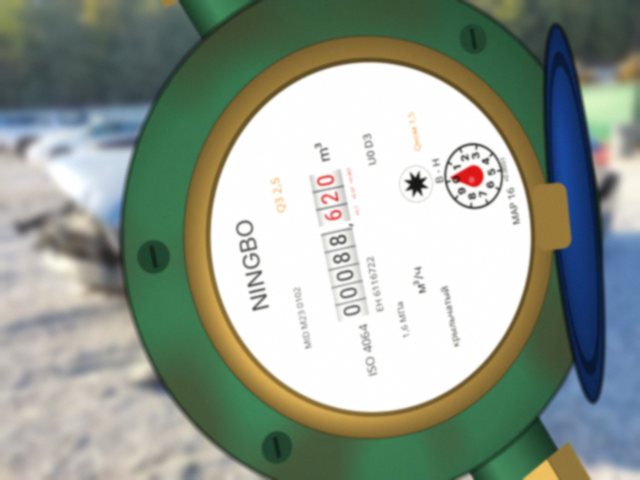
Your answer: 88.6200 m³
